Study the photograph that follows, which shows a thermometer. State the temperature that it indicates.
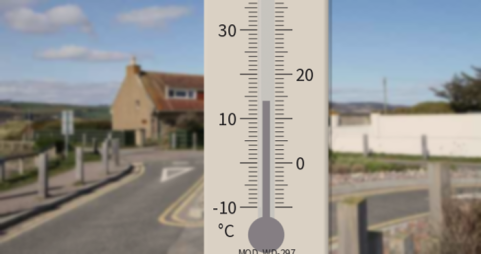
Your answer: 14 °C
